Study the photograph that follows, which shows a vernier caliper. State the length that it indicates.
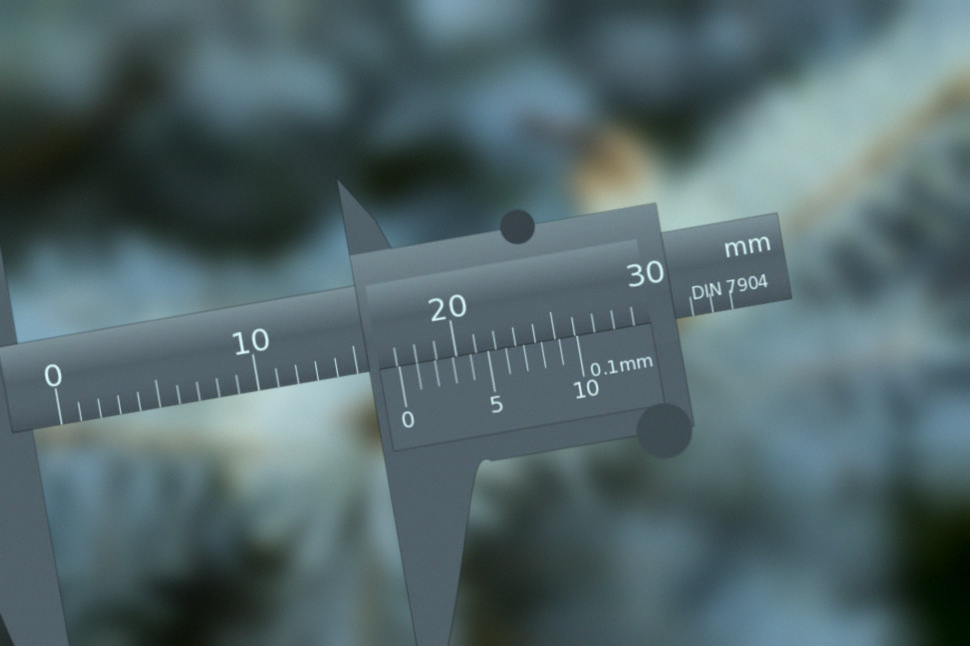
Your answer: 17.1 mm
